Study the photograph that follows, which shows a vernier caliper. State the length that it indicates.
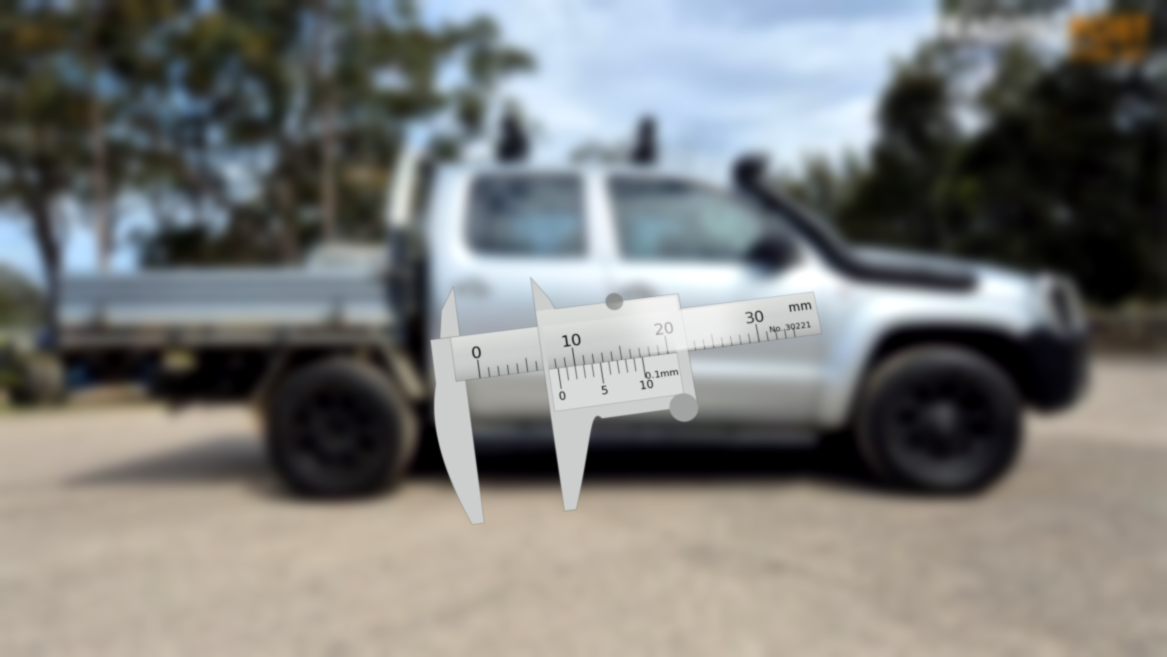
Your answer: 8.2 mm
